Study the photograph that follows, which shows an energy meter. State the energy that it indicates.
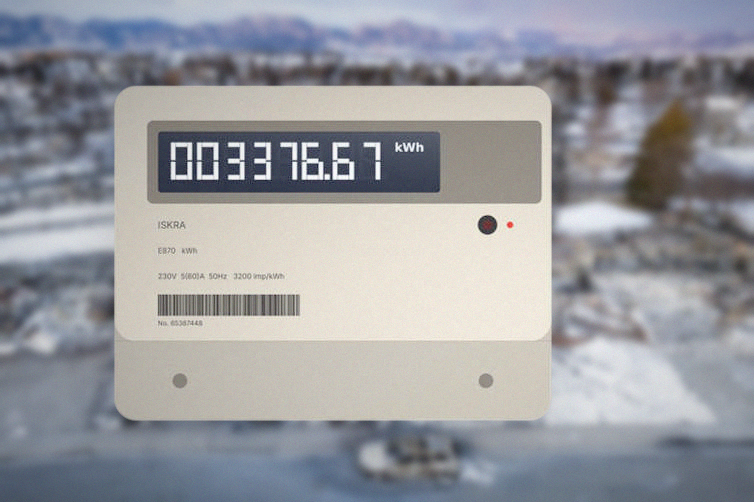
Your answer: 3376.67 kWh
